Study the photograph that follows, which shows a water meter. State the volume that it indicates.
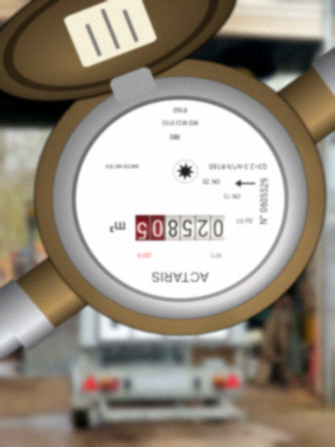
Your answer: 258.05 m³
